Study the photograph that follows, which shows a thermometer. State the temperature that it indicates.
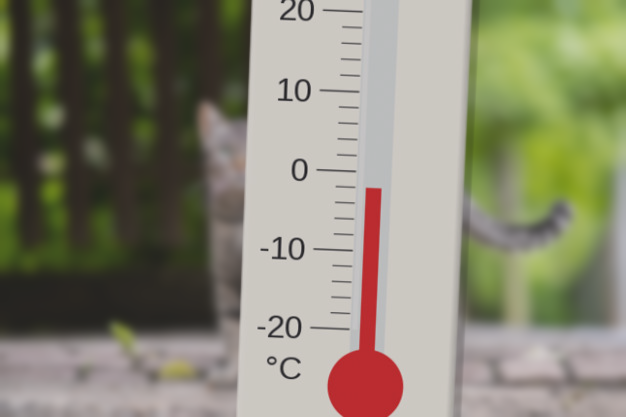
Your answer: -2 °C
